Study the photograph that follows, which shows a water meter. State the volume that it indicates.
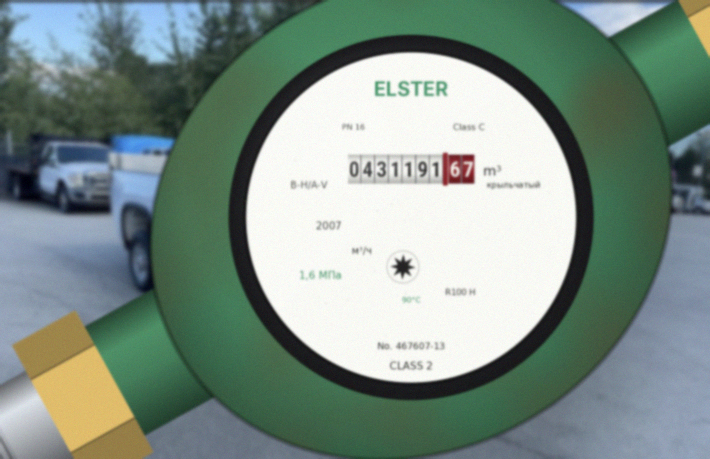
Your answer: 431191.67 m³
